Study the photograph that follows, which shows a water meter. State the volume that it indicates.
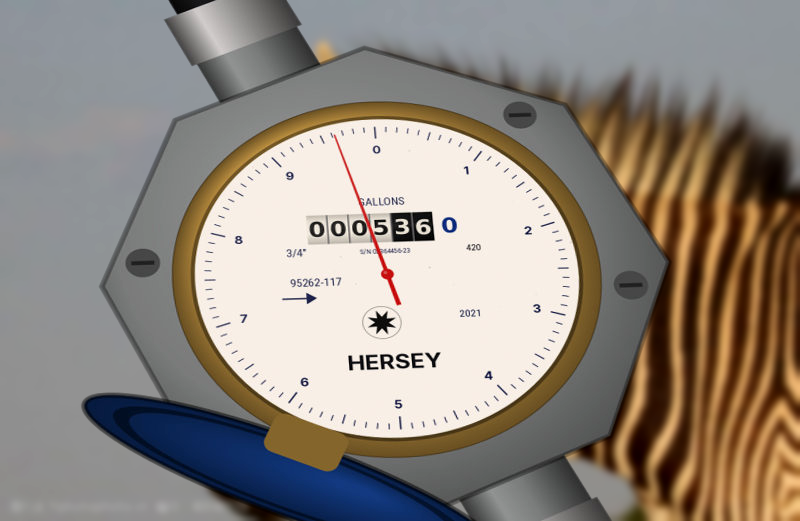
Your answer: 5359.6 gal
